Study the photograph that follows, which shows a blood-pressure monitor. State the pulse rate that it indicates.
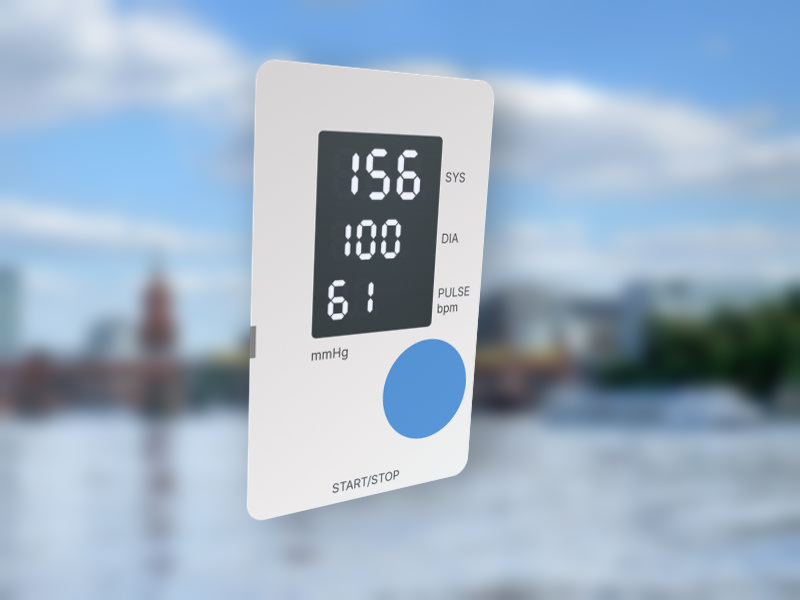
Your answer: 61 bpm
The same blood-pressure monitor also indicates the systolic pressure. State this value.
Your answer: 156 mmHg
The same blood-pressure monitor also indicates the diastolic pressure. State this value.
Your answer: 100 mmHg
